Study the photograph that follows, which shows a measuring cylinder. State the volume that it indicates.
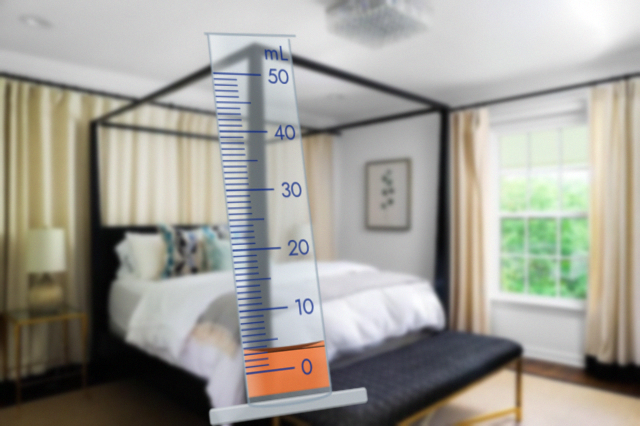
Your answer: 3 mL
